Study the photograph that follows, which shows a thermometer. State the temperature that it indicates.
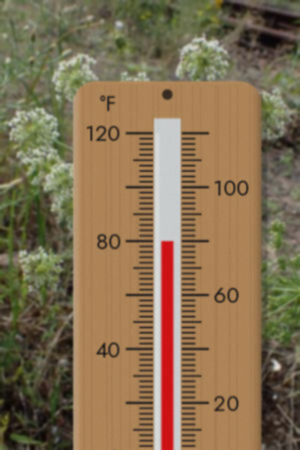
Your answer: 80 °F
